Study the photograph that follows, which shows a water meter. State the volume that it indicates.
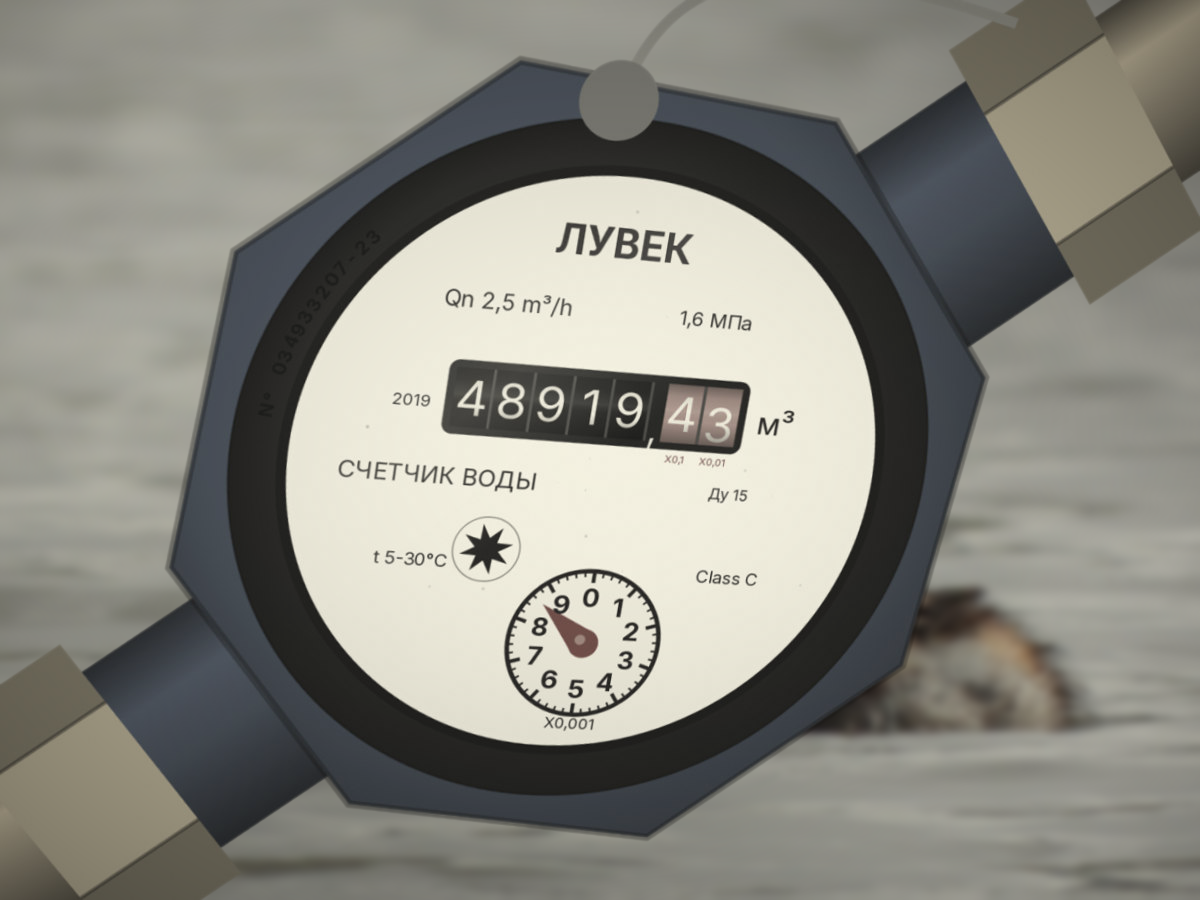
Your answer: 48919.428 m³
